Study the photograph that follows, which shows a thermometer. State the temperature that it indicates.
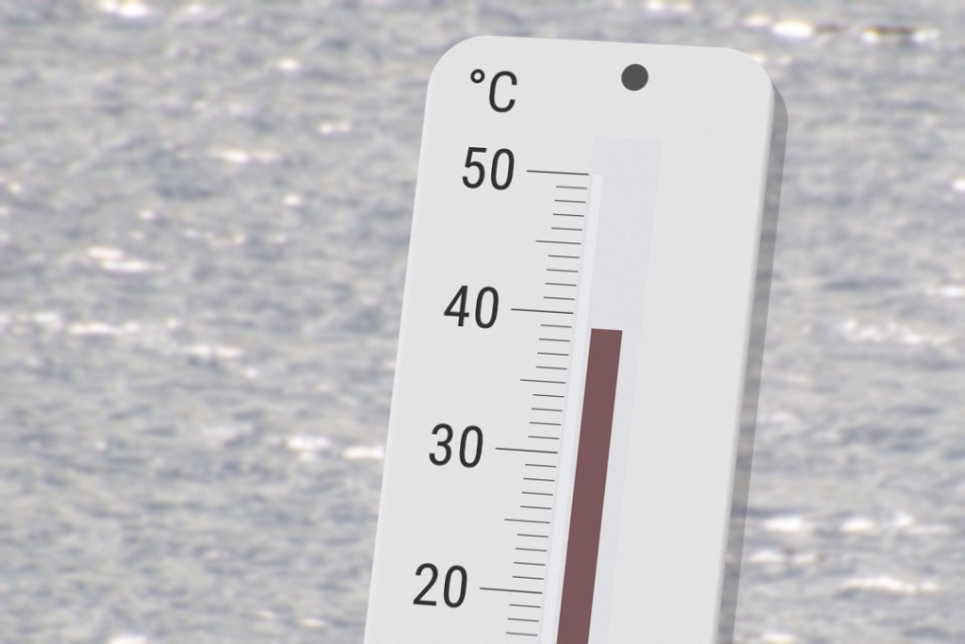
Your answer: 39 °C
